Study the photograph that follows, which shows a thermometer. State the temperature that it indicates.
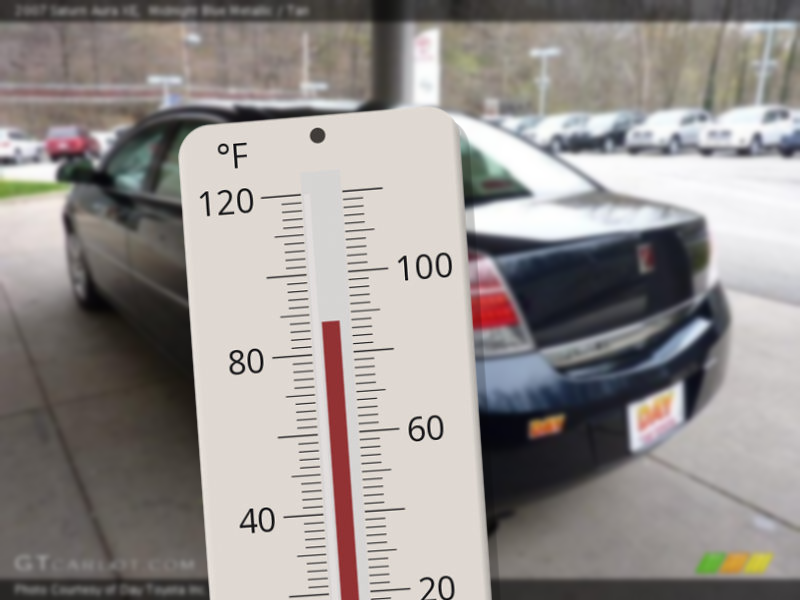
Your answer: 88 °F
